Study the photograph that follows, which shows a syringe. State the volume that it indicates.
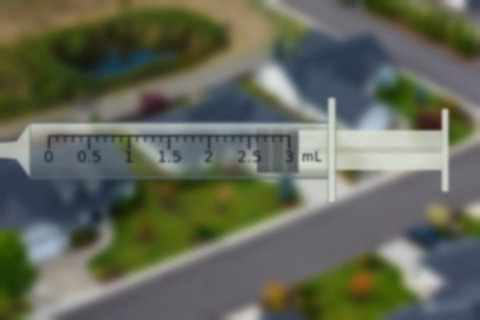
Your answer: 2.6 mL
